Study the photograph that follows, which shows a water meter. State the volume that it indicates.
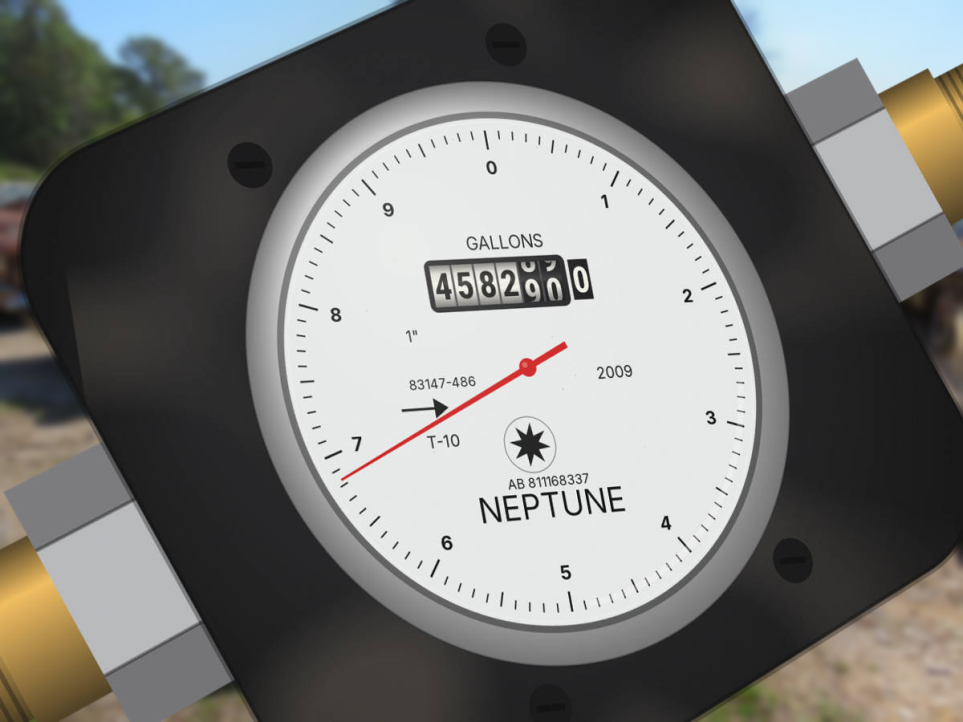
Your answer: 4582896.8 gal
